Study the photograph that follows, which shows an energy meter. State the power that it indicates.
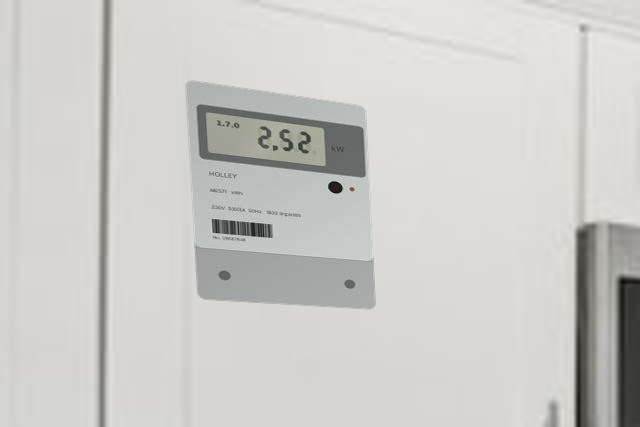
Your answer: 2.52 kW
